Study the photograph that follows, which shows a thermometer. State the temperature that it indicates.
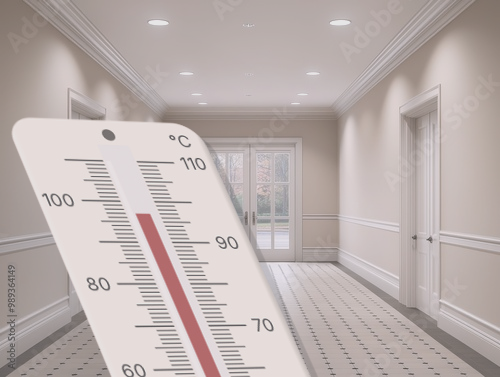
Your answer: 97 °C
